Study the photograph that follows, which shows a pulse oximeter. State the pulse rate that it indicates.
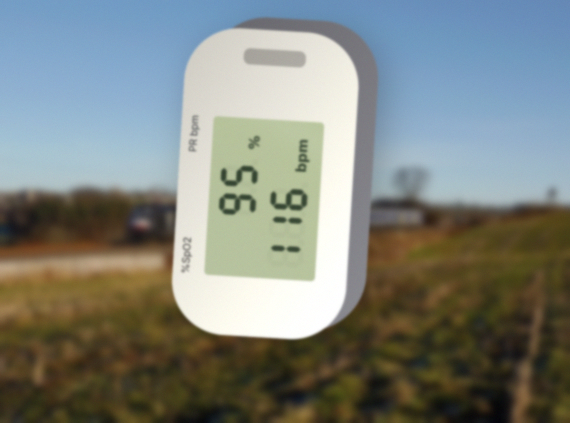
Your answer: 116 bpm
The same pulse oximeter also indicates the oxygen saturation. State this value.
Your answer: 95 %
